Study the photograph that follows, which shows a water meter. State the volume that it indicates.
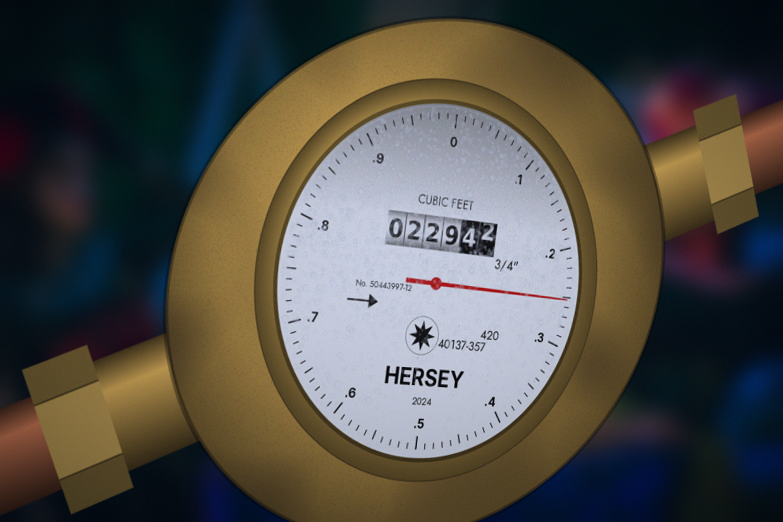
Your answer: 22942.25 ft³
